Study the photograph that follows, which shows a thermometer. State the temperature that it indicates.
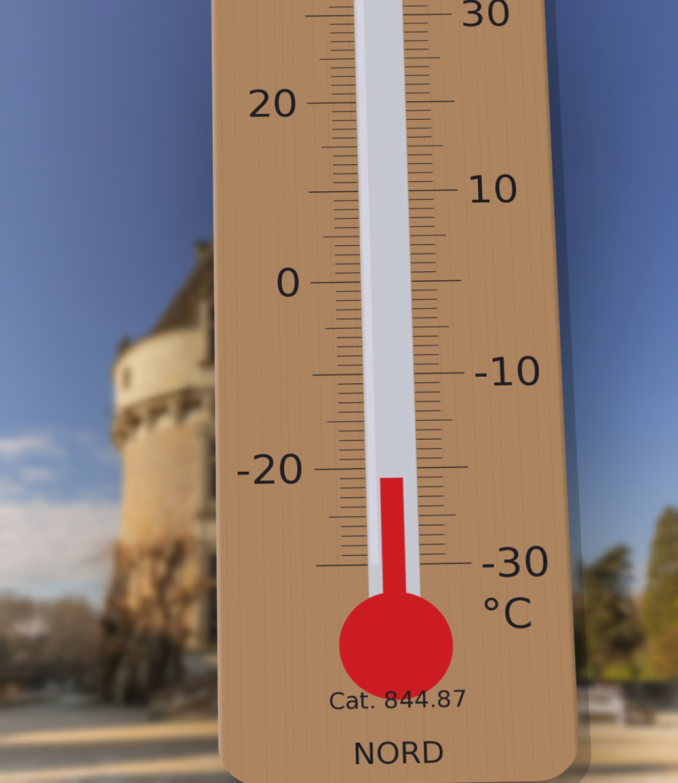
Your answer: -21 °C
